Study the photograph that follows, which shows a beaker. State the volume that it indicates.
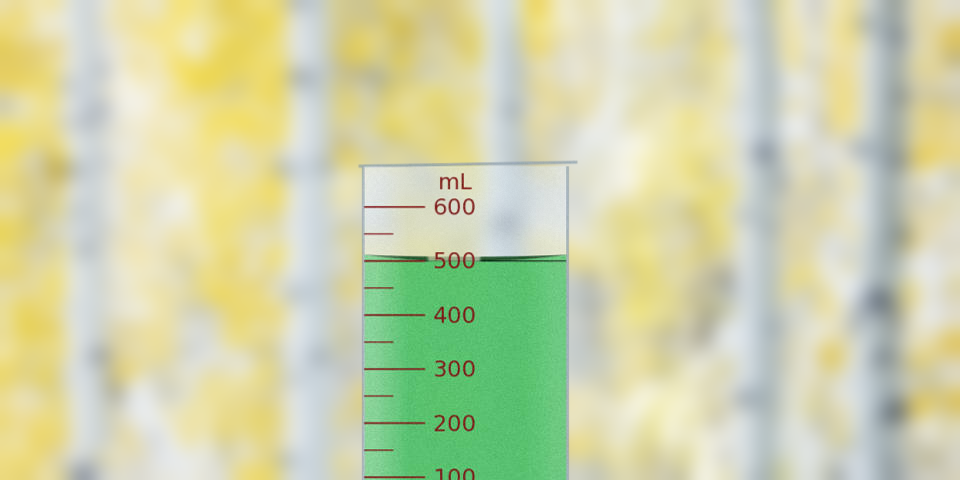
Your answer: 500 mL
